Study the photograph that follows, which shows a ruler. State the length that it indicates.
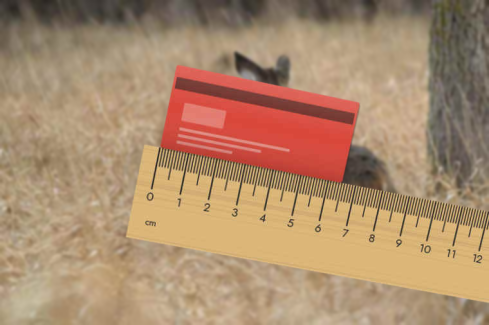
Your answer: 6.5 cm
